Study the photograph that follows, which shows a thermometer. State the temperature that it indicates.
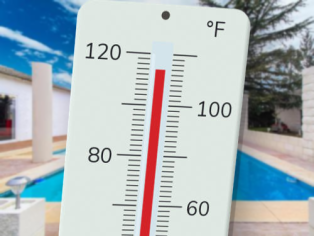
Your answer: 114 °F
